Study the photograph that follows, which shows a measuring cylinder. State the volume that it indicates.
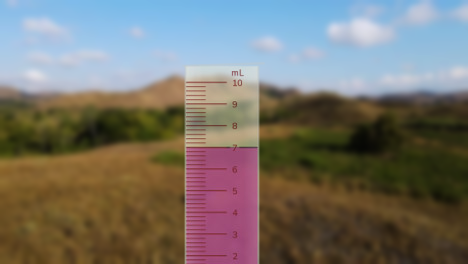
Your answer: 7 mL
